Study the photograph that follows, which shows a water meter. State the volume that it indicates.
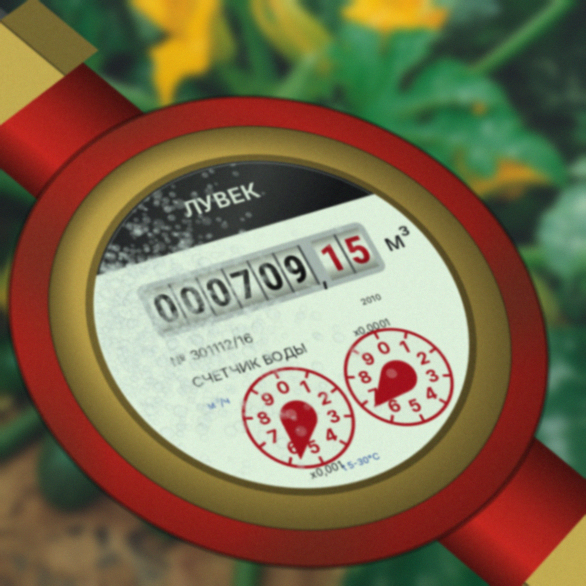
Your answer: 709.1556 m³
